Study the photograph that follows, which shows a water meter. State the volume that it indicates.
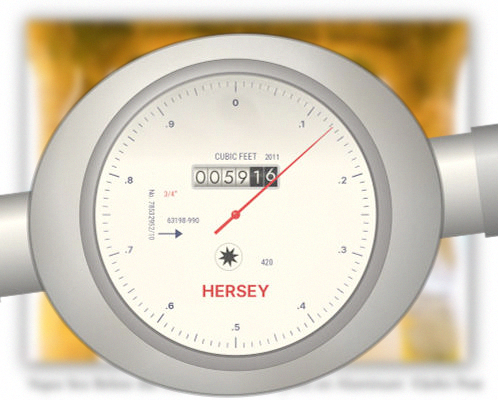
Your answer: 5916.13 ft³
